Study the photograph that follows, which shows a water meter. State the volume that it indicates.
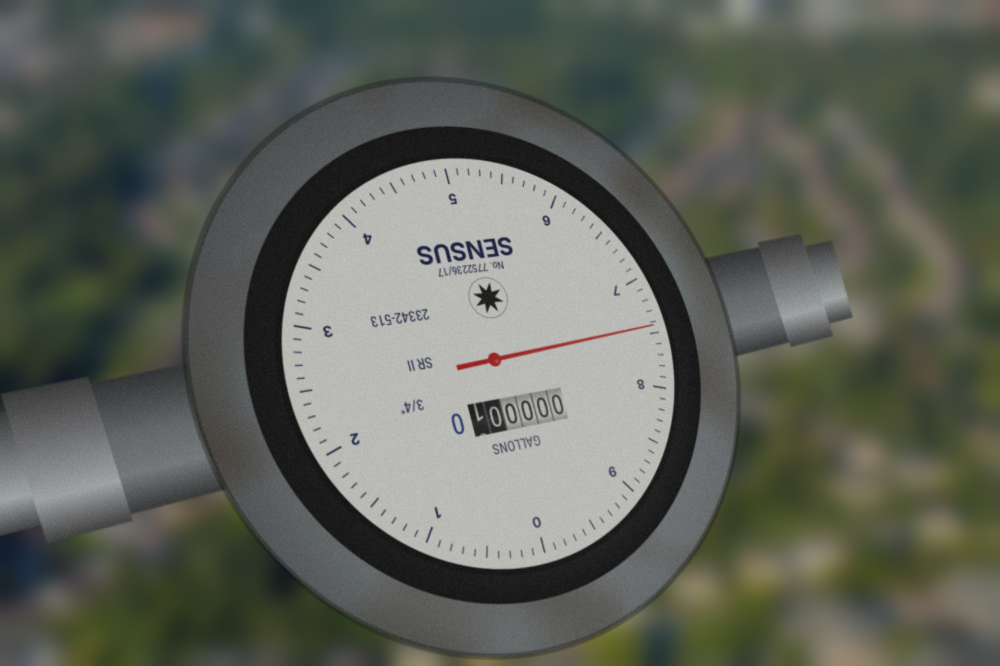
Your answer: 7.4 gal
